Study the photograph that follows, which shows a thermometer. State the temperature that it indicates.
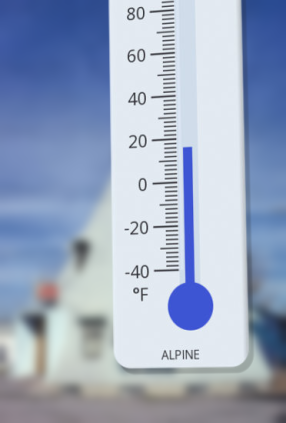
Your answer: 16 °F
